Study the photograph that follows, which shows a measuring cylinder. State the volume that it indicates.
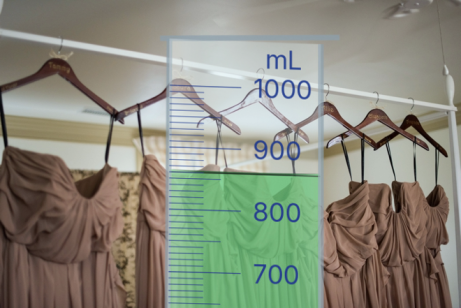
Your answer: 860 mL
